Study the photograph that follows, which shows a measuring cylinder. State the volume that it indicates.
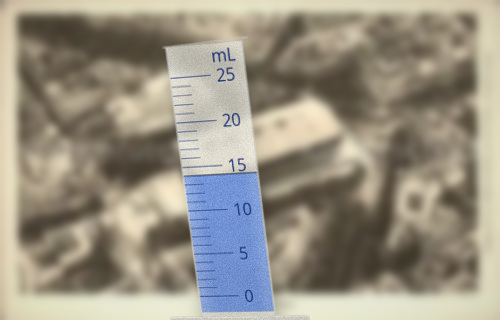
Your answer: 14 mL
